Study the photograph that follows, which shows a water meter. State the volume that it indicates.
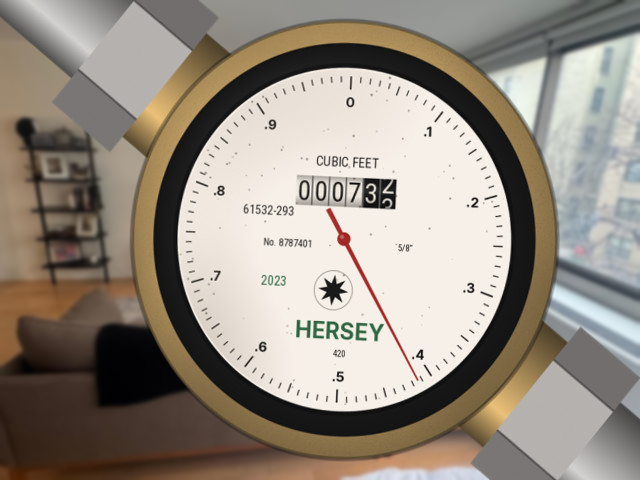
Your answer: 732.41 ft³
